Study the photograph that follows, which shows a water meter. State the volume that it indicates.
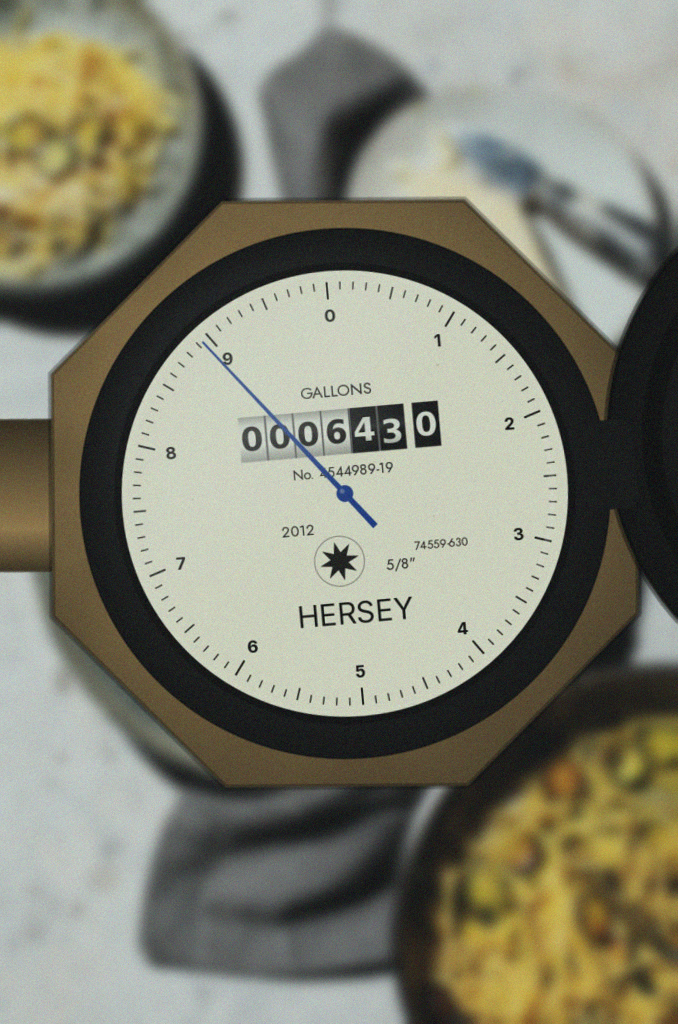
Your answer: 6428.9 gal
